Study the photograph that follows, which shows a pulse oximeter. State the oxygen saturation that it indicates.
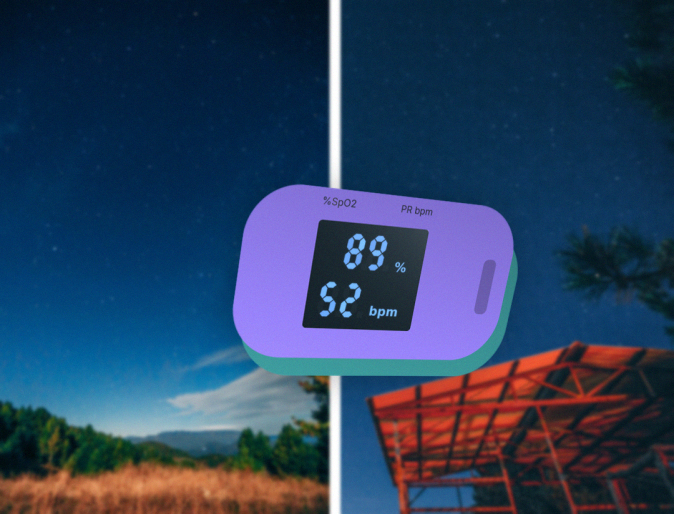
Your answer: 89 %
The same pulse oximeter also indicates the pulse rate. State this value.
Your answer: 52 bpm
